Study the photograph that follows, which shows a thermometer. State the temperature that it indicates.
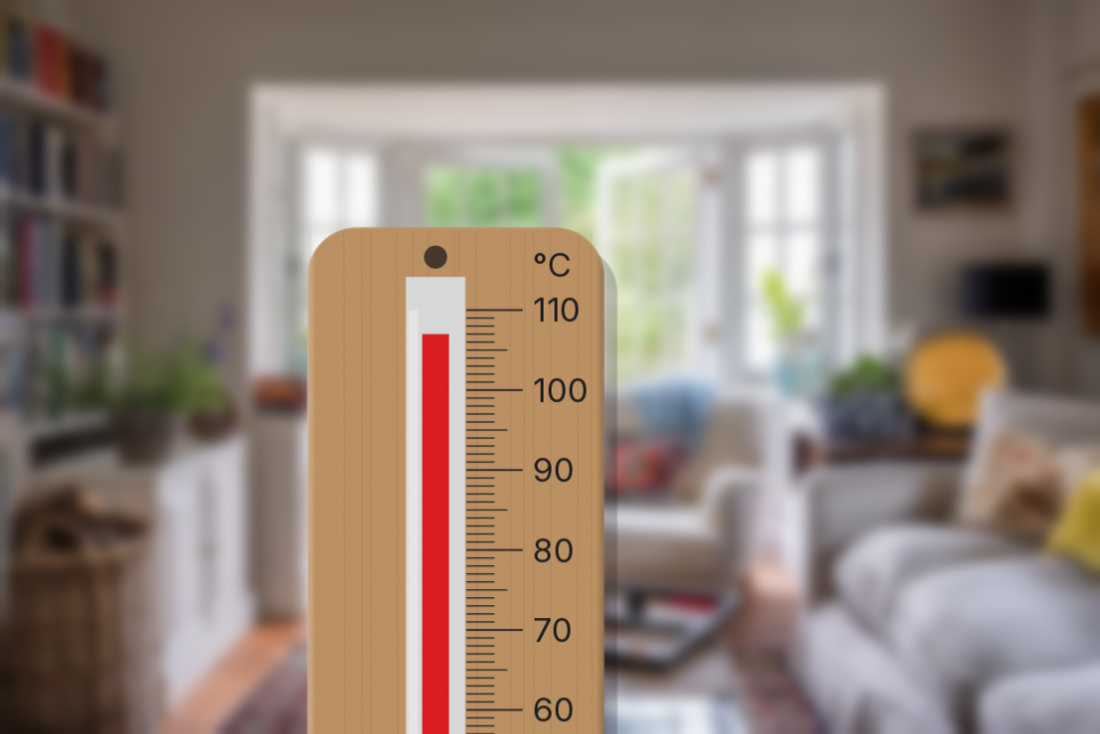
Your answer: 107 °C
